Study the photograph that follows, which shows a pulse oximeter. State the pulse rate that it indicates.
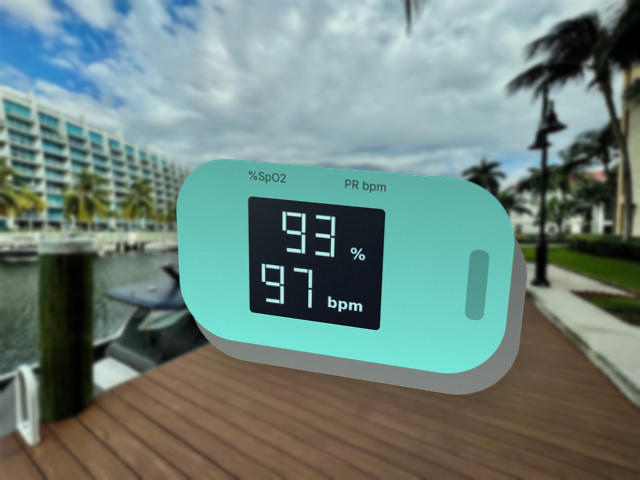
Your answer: 97 bpm
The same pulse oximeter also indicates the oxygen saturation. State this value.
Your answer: 93 %
